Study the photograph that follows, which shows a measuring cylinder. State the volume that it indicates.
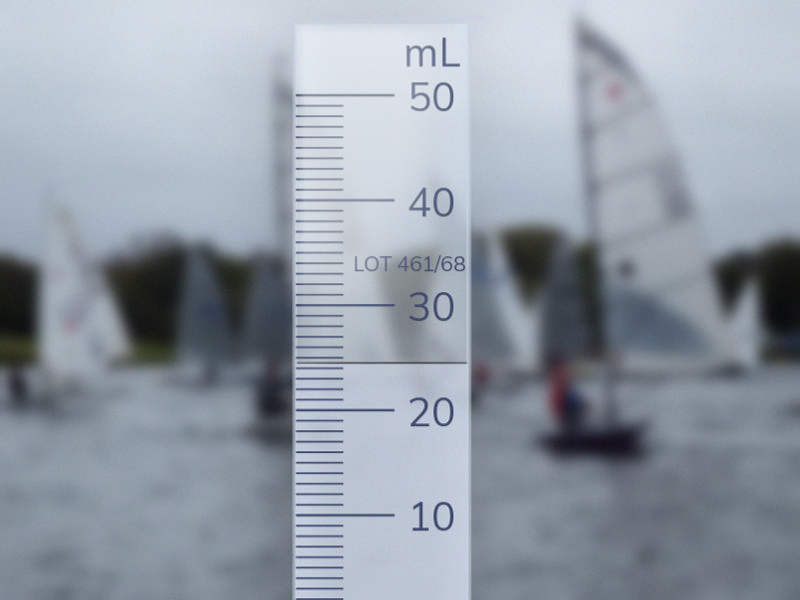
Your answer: 24.5 mL
